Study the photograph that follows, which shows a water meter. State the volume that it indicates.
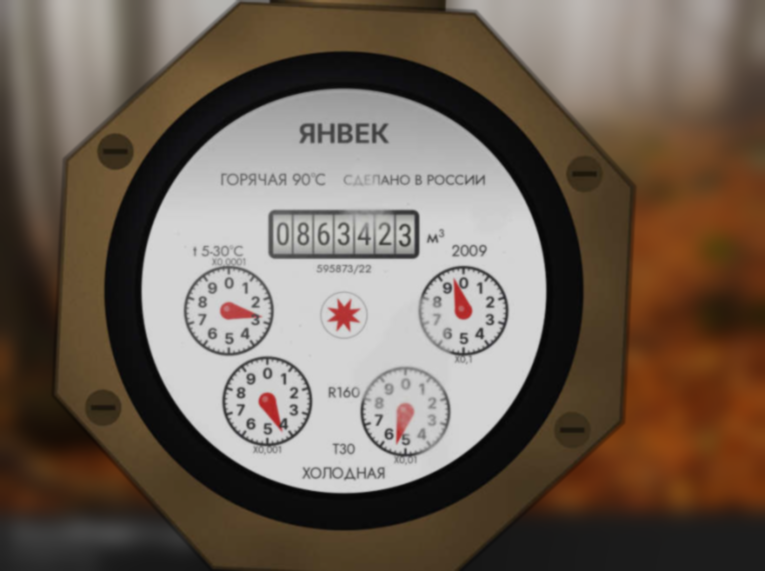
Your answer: 863422.9542 m³
